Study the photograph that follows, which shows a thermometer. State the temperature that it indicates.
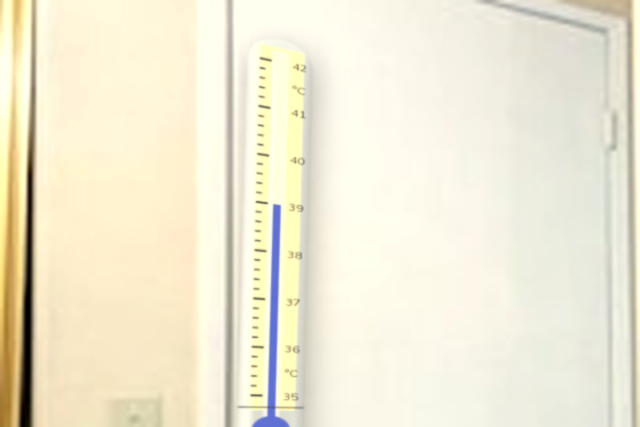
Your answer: 39 °C
